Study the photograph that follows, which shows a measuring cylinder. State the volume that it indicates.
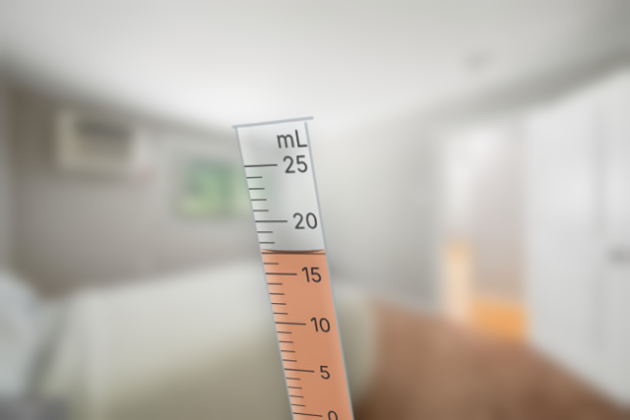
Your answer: 17 mL
